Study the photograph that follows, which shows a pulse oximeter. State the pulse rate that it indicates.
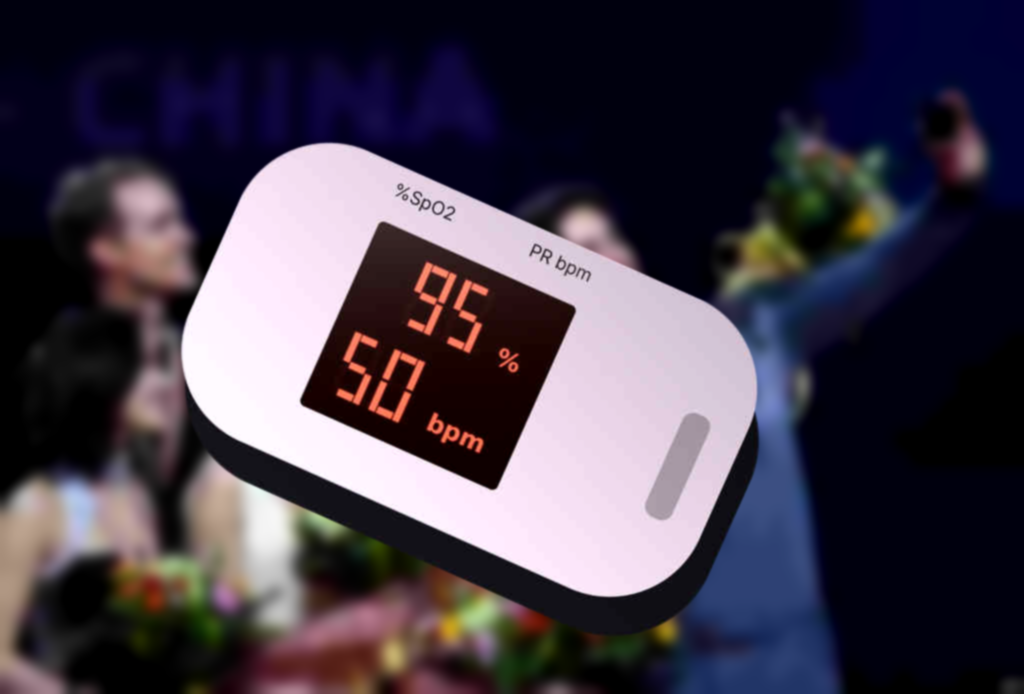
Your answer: 50 bpm
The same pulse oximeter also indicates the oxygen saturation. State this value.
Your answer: 95 %
